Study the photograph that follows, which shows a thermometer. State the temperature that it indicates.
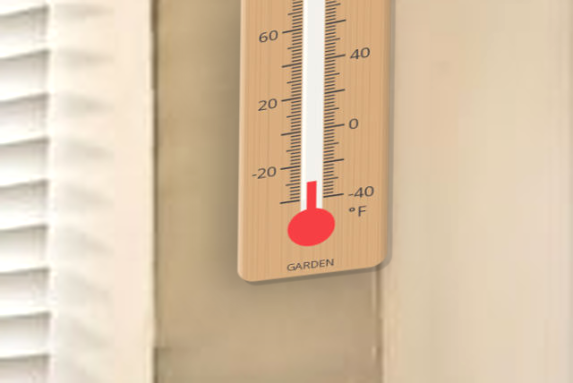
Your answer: -30 °F
